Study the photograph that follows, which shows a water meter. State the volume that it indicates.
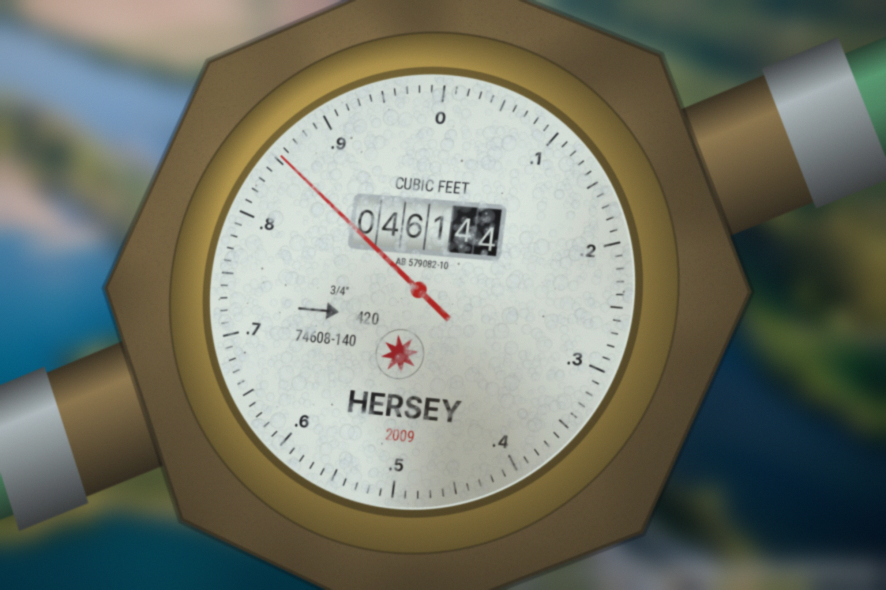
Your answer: 46143.85 ft³
